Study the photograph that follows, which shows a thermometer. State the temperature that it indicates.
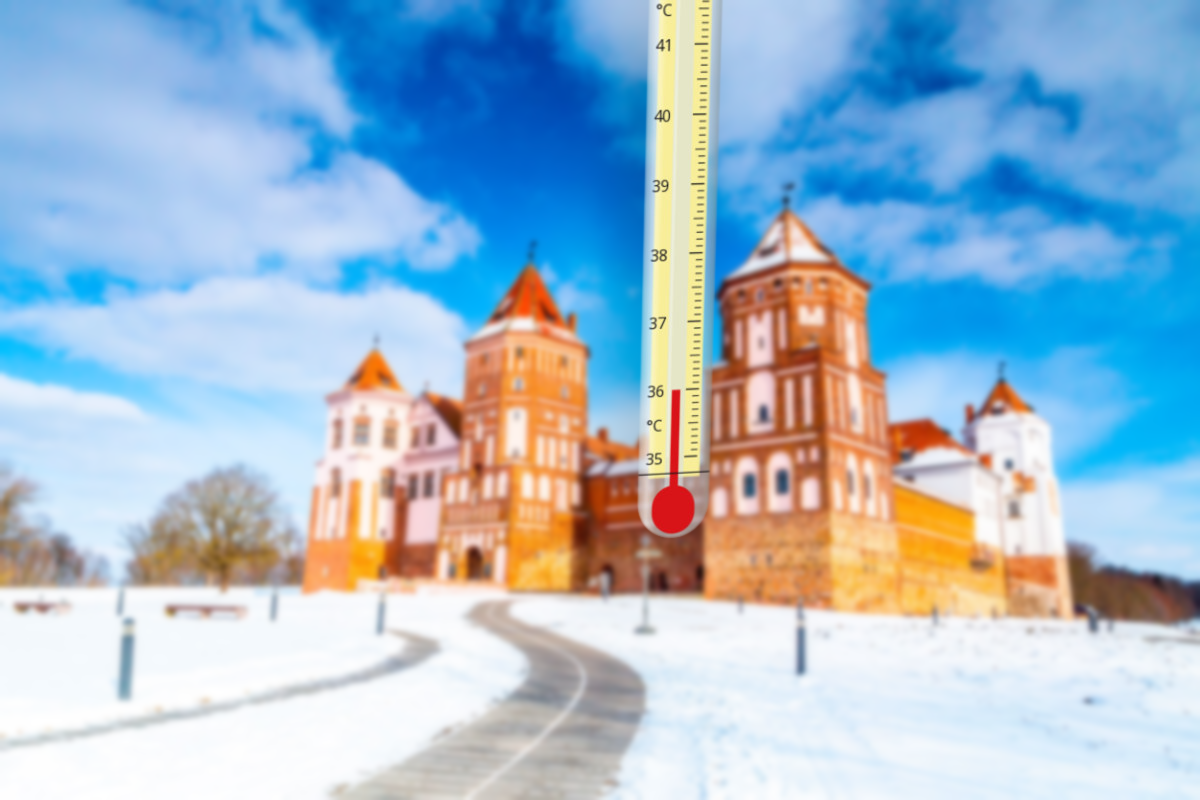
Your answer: 36 °C
